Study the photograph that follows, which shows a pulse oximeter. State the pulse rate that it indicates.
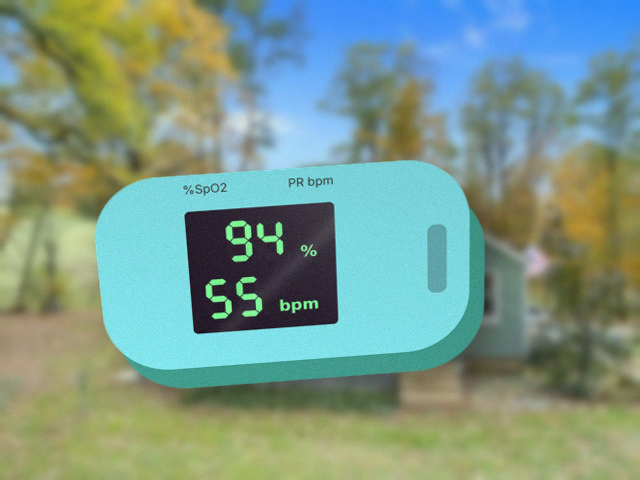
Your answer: 55 bpm
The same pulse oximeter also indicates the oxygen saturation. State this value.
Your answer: 94 %
